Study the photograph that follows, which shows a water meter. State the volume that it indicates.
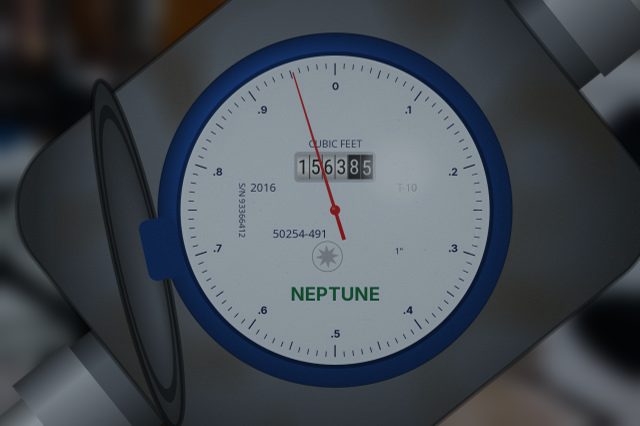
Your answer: 156384.95 ft³
